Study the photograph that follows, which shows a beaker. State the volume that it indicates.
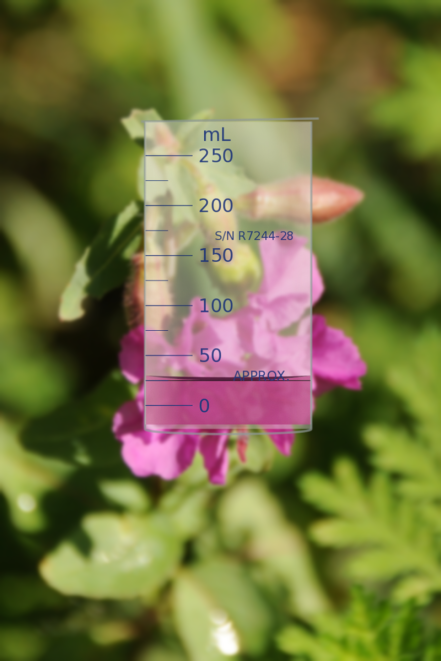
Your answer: 25 mL
